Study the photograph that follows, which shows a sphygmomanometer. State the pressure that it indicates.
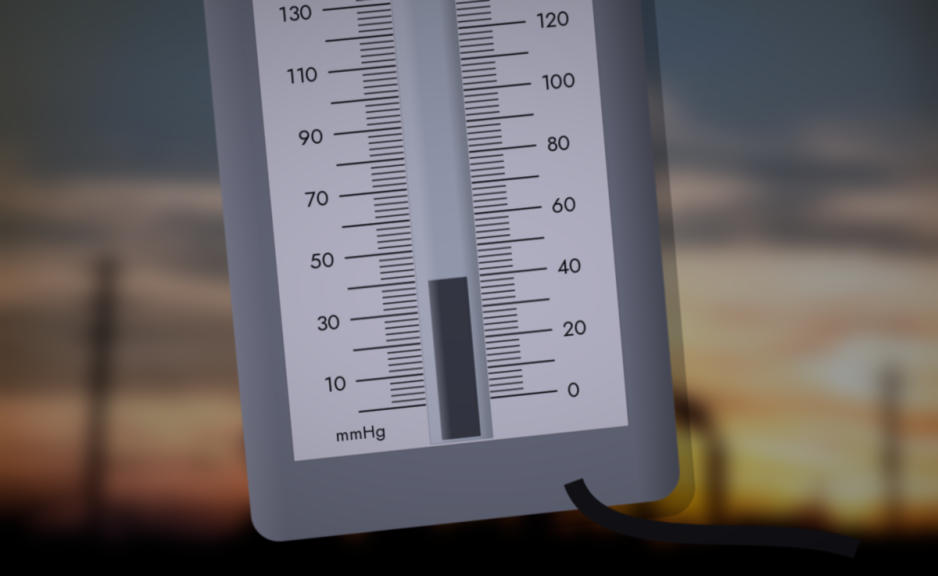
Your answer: 40 mmHg
